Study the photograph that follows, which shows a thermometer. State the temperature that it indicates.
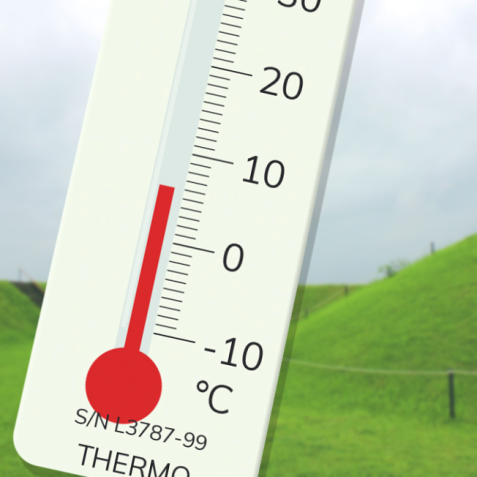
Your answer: 6 °C
